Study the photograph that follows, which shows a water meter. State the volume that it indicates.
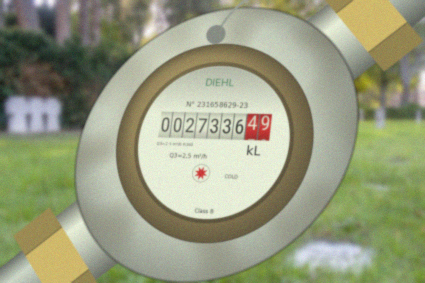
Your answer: 27336.49 kL
